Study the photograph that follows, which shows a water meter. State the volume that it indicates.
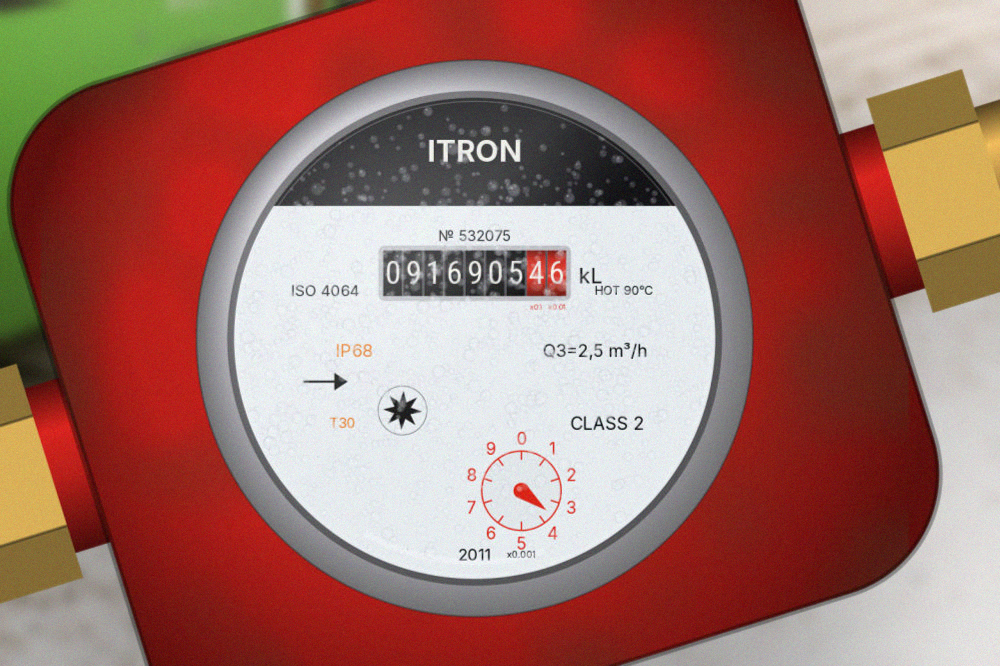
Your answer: 916905.463 kL
